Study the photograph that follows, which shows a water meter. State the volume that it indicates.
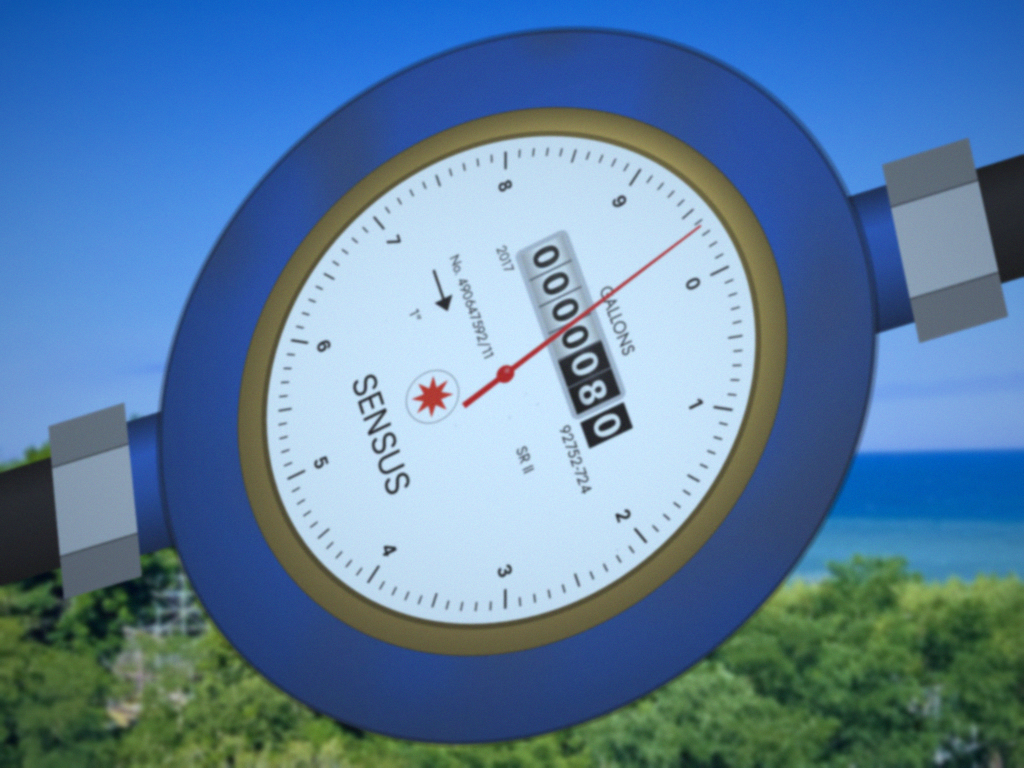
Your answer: 79.6 gal
